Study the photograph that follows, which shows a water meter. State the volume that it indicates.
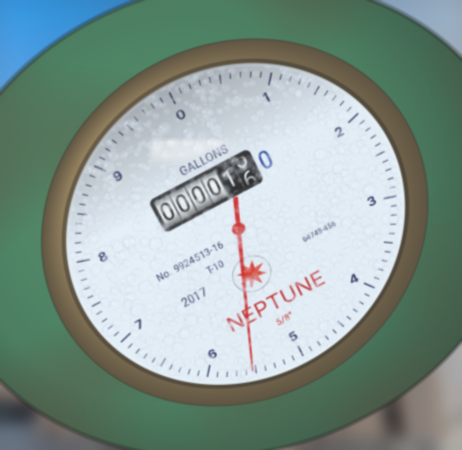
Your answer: 155.5 gal
